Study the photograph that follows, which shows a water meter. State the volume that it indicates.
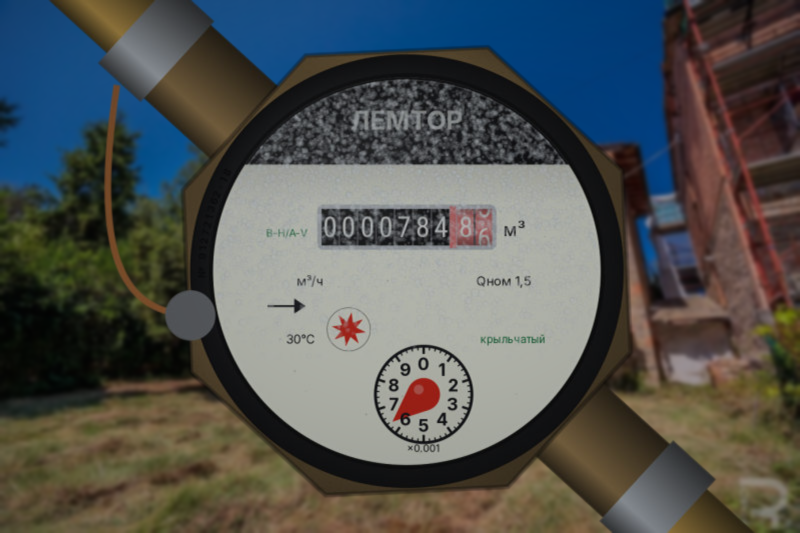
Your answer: 784.856 m³
